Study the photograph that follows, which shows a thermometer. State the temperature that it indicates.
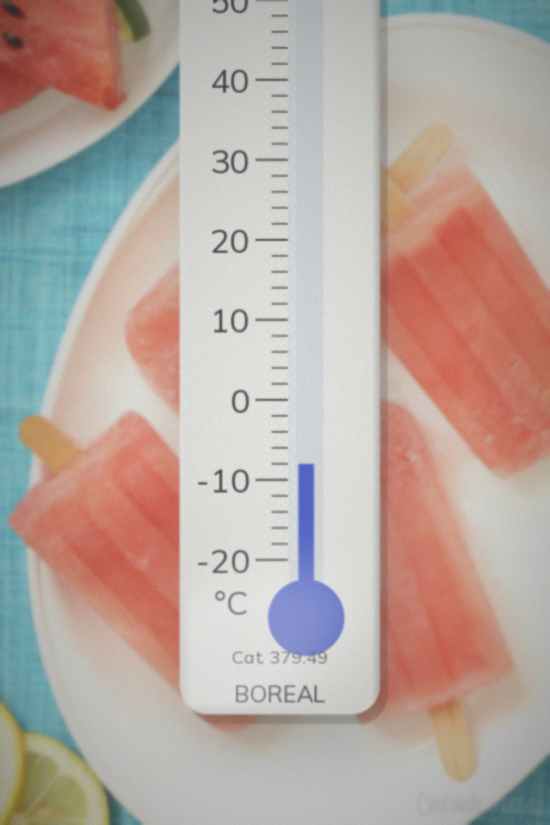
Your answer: -8 °C
